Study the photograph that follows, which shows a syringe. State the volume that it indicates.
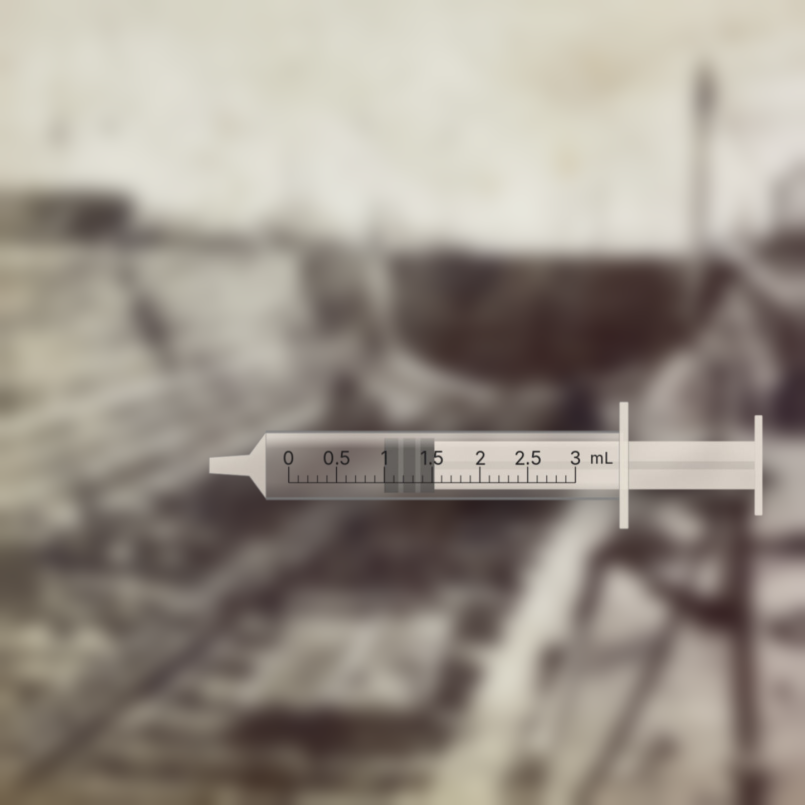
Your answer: 1 mL
